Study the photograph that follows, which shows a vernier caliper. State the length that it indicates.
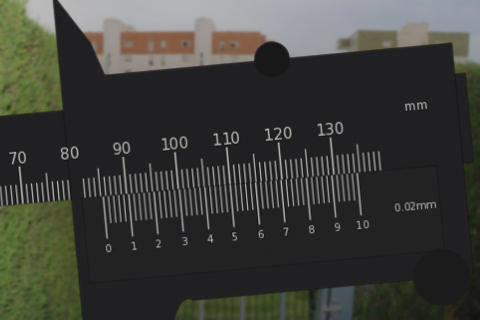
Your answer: 85.5 mm
